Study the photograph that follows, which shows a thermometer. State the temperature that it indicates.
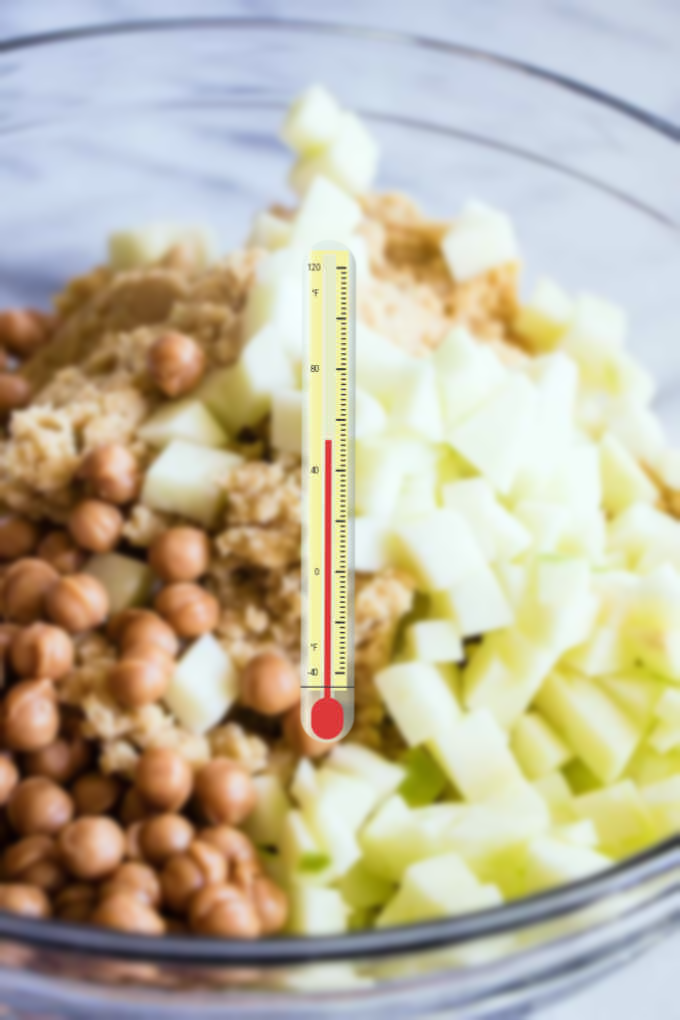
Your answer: 52 °F
